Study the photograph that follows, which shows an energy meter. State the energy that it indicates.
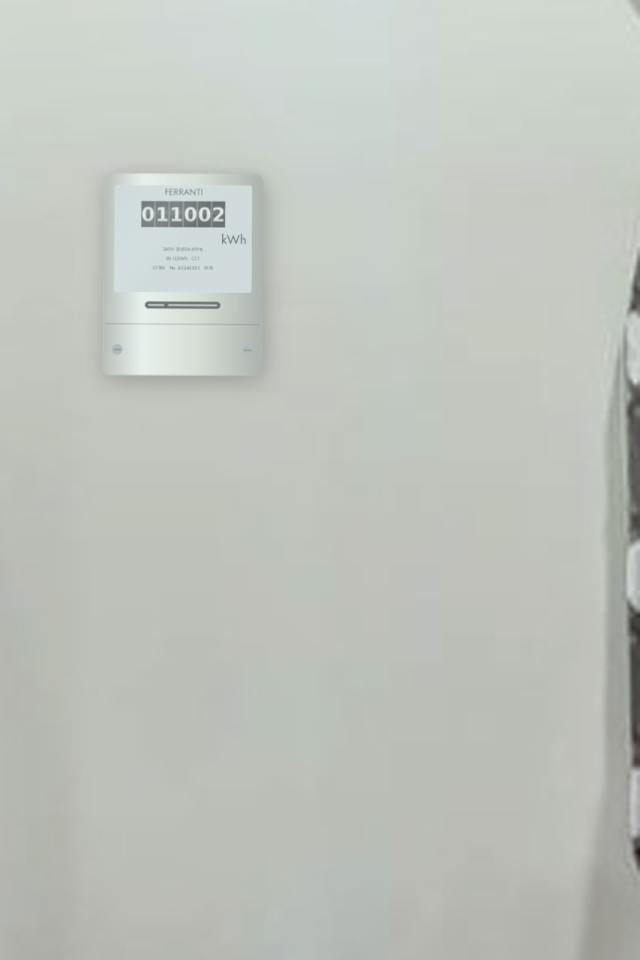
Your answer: 11002 kWh
